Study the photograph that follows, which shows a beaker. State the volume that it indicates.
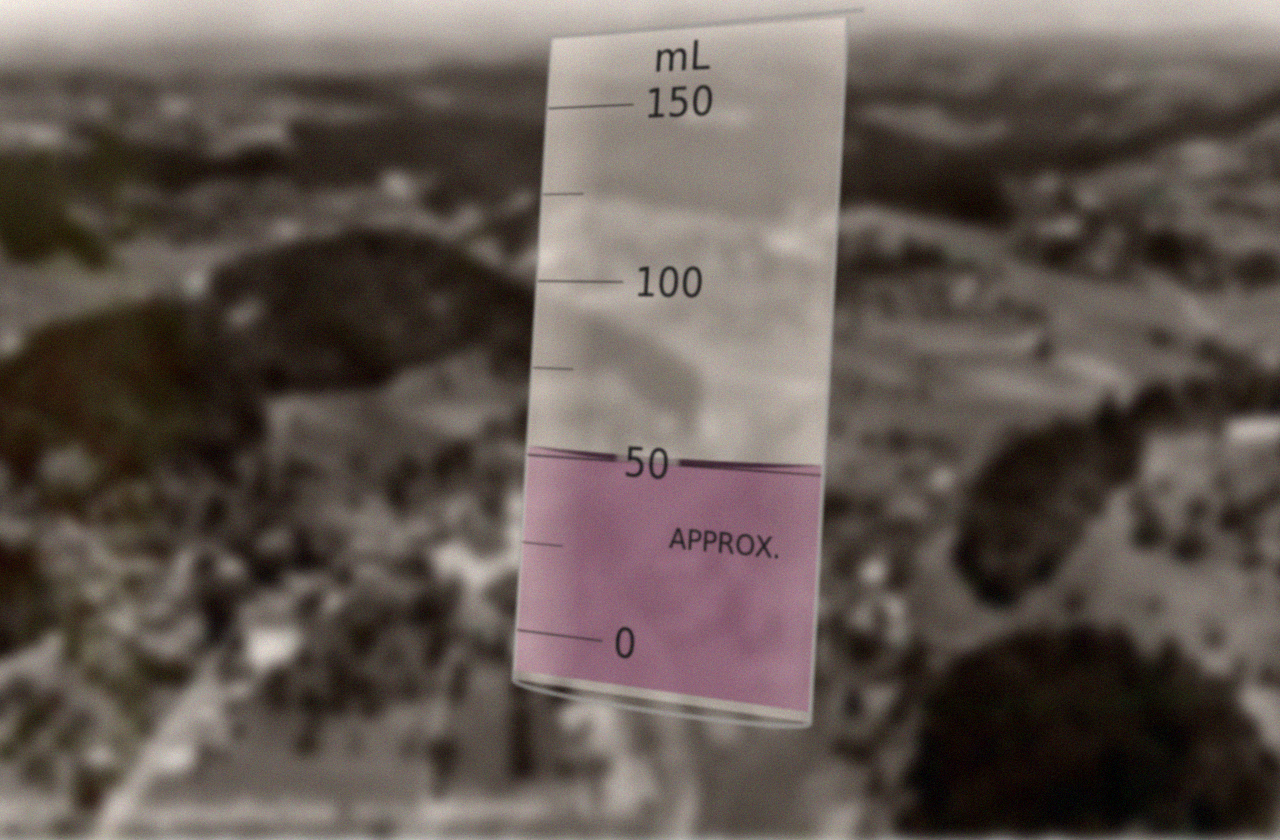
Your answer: 50 mL
